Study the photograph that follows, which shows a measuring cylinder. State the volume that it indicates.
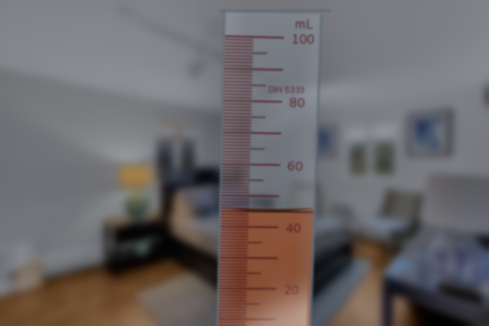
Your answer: 45 mL
